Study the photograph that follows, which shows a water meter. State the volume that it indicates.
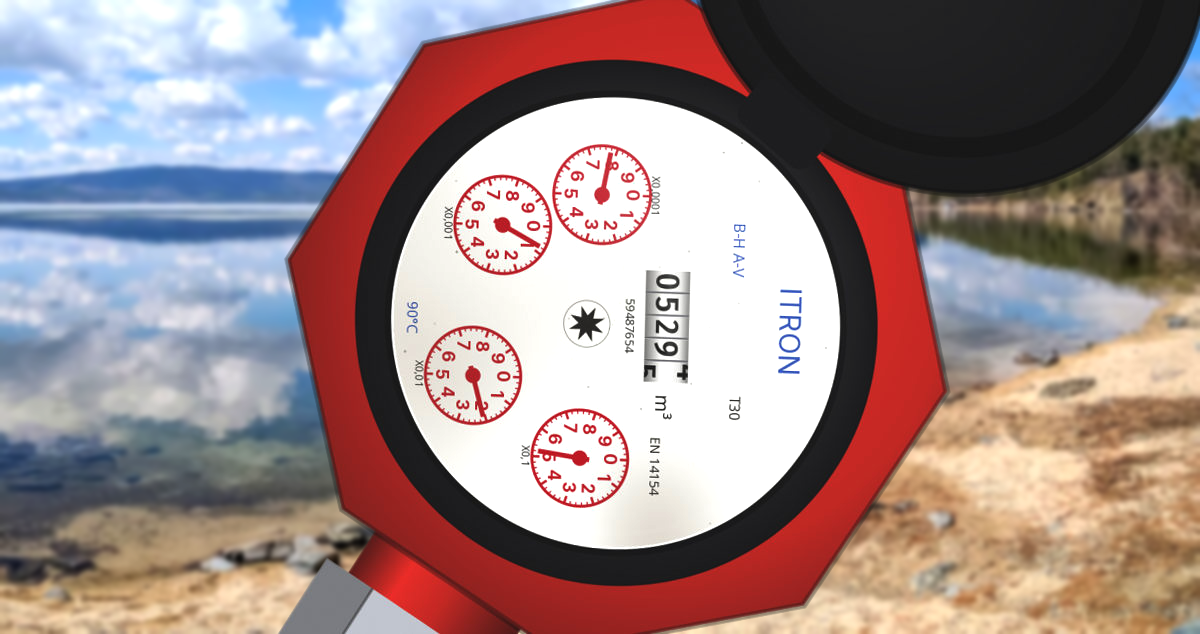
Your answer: 5294.5207 m³
